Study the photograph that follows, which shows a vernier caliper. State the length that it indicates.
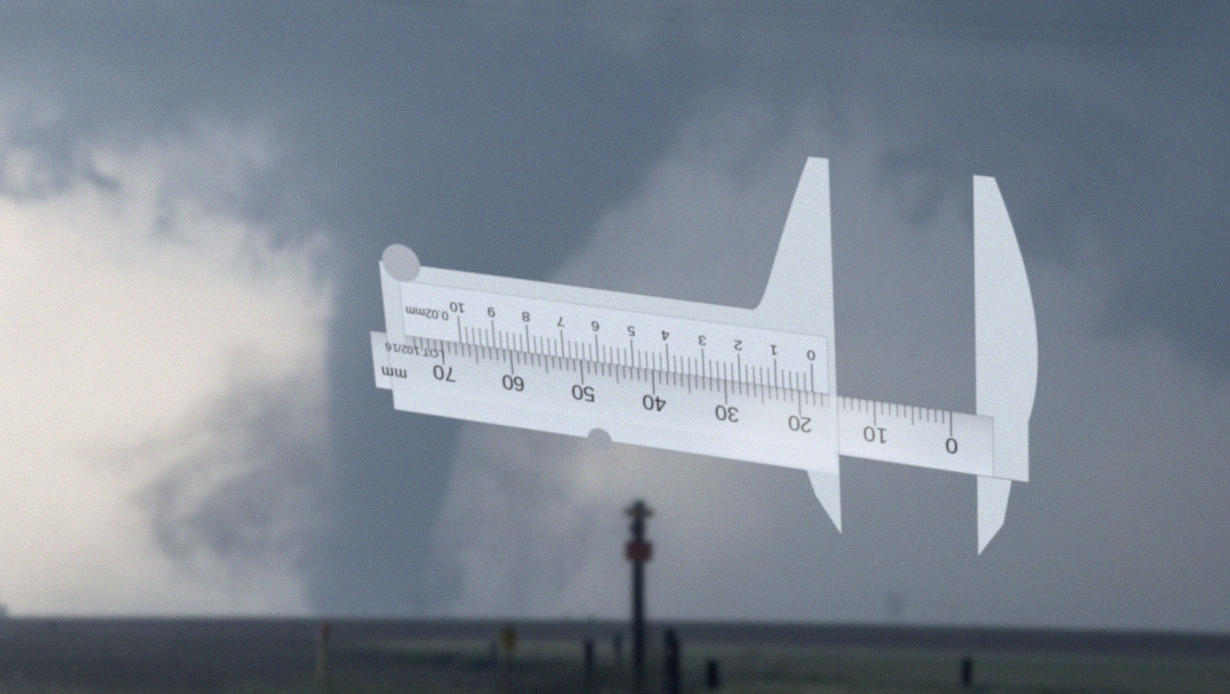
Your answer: 18.2 mm
